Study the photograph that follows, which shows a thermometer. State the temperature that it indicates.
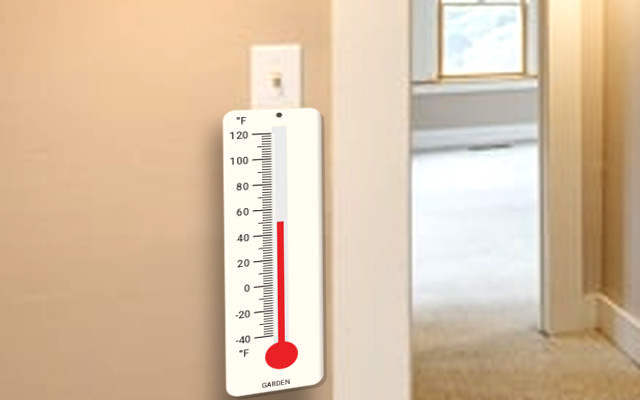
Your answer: 50 °F
